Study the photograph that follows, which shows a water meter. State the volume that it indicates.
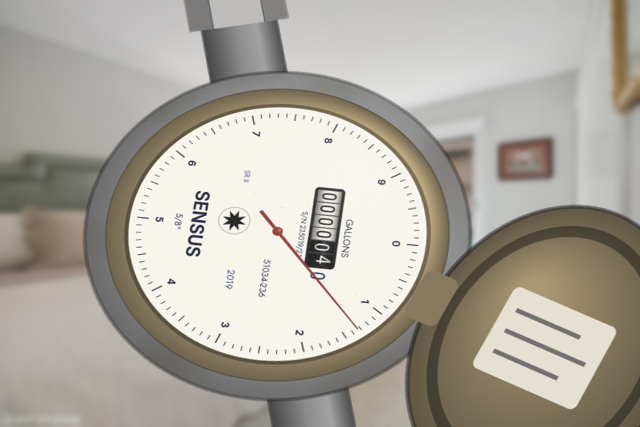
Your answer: 41.3 gal
